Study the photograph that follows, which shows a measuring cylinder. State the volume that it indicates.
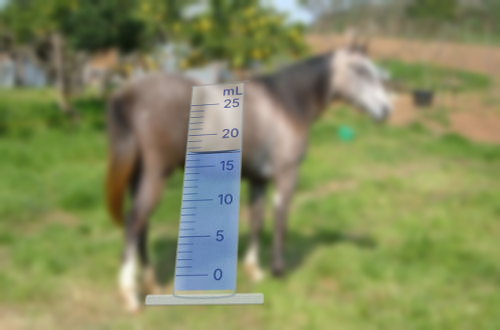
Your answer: 17 mL
